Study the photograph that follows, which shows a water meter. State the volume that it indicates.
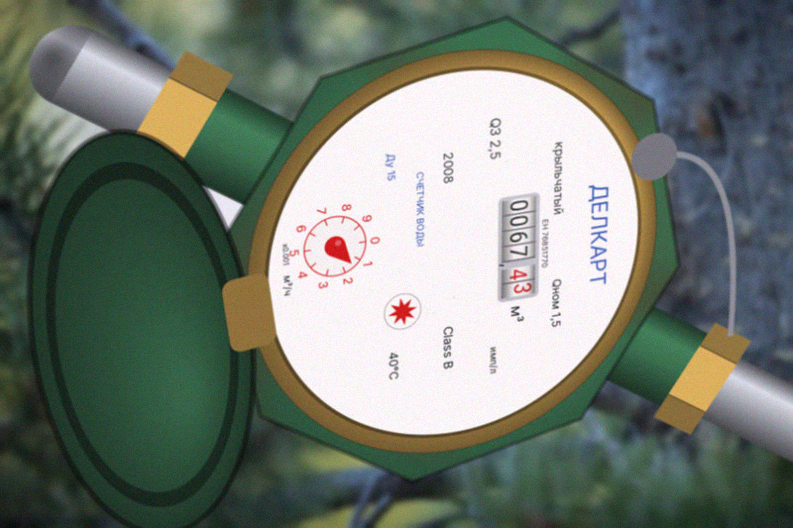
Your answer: 67.431 m³
